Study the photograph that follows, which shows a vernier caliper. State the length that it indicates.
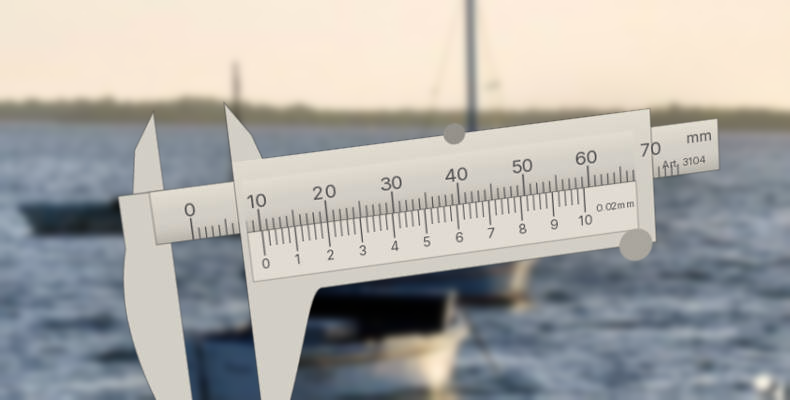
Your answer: 10.2 mm
